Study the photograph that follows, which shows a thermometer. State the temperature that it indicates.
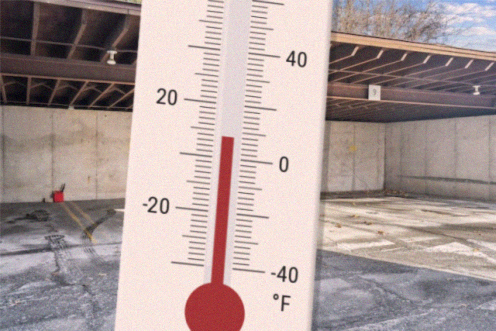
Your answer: 8 °F
